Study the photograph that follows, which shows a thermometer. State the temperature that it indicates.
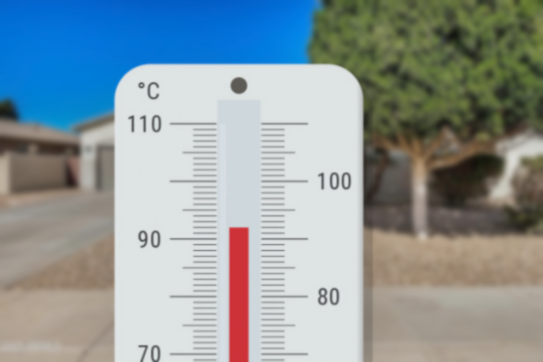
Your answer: 92 °C
